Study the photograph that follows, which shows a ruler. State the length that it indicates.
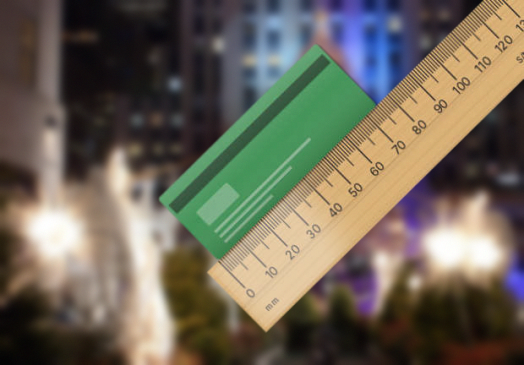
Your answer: 75 mm
